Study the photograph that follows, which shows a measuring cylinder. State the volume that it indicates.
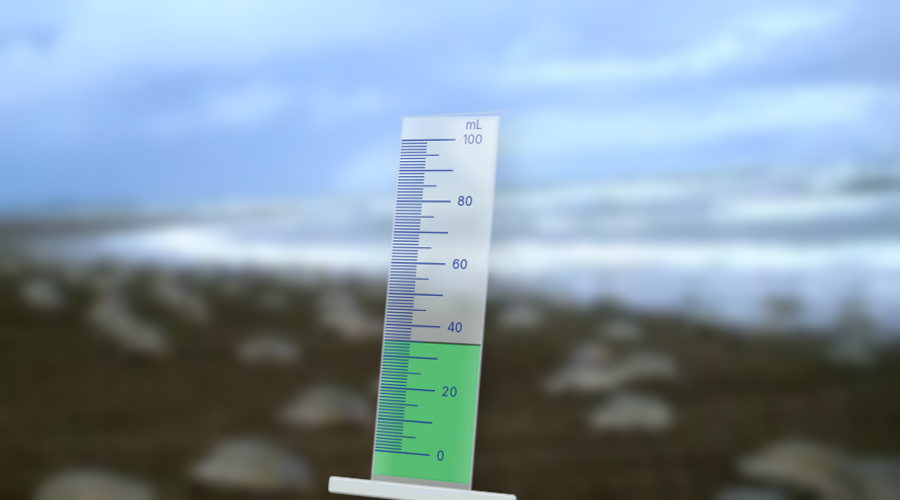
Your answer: 35 mL
